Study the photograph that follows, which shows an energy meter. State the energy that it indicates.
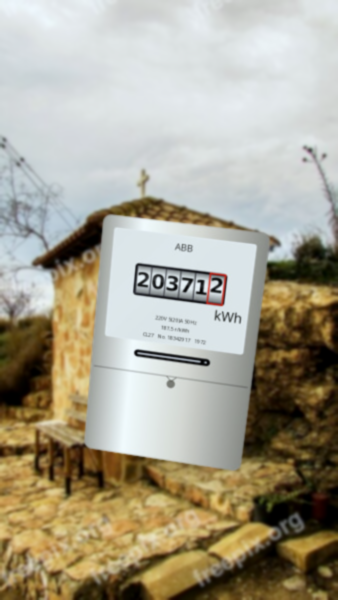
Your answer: 20371.2 kWh
